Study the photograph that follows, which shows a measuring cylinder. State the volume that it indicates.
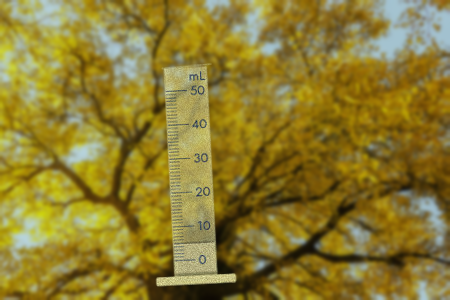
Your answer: 5 mL
